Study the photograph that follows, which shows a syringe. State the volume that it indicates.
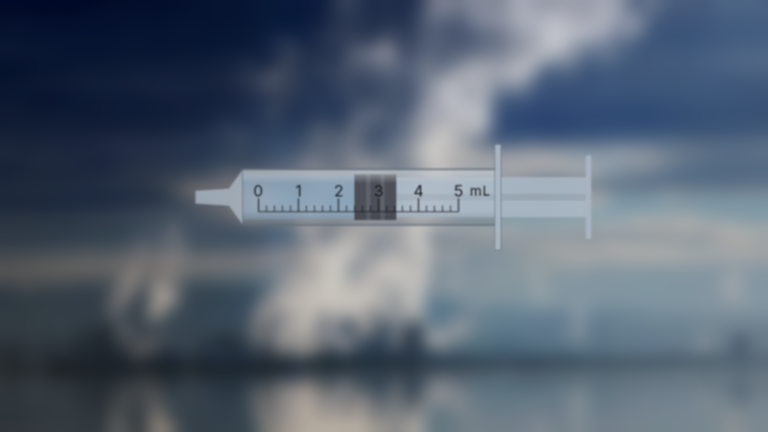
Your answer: 2.4 mL
